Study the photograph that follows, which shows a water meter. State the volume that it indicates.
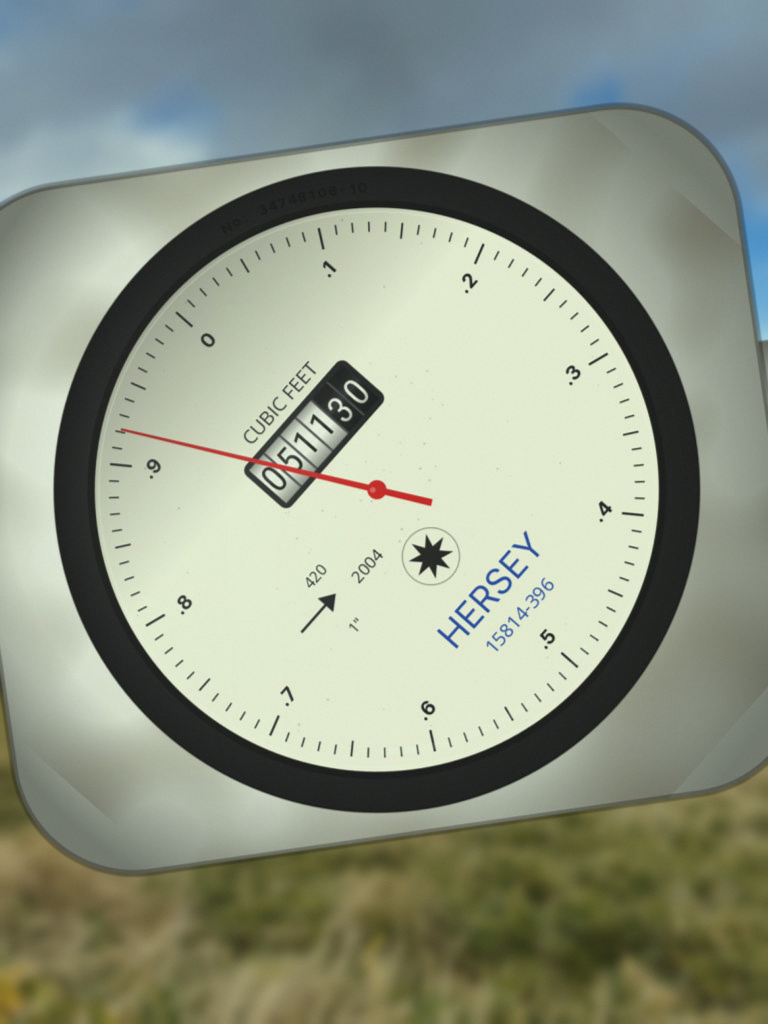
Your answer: 51129.92 ft³
